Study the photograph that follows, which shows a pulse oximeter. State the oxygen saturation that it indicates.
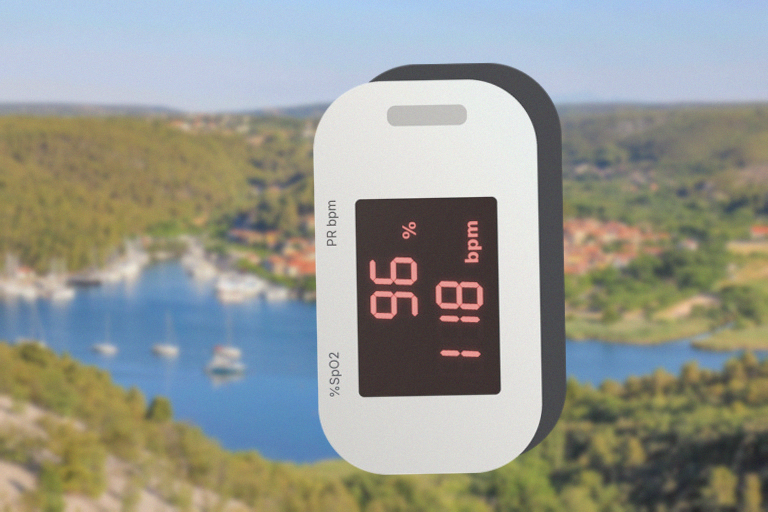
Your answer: 96 %
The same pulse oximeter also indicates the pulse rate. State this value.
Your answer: 118 bpm
